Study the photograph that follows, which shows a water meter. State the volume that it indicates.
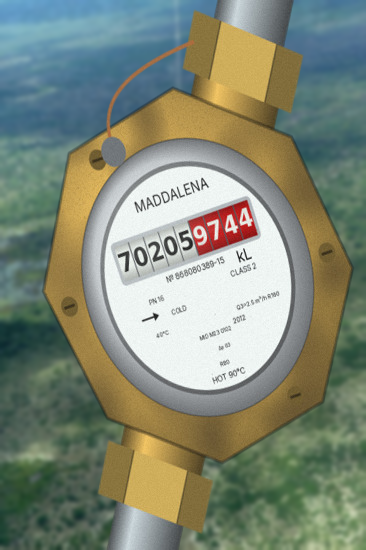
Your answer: 70205.9744 kL
